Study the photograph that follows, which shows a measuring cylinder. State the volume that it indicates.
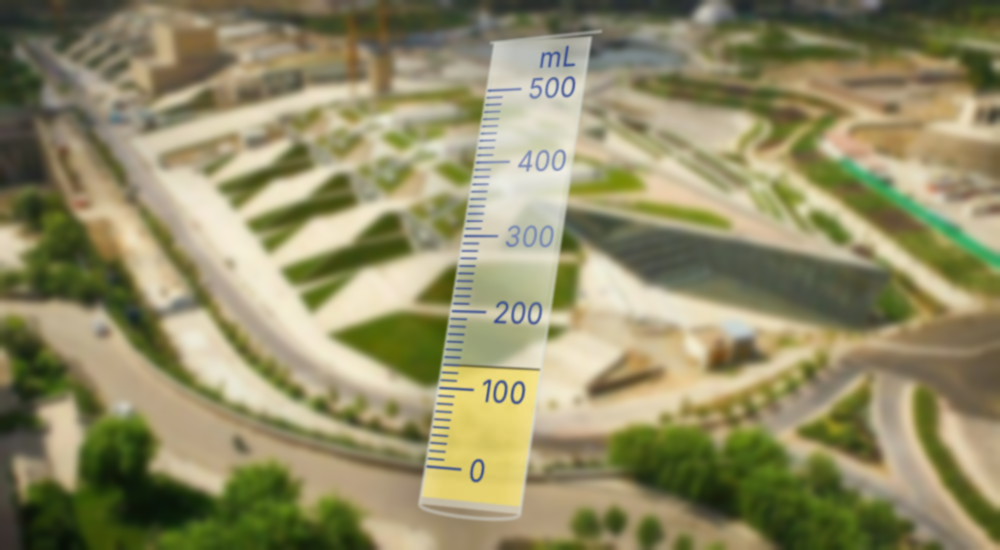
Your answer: 130 mL
